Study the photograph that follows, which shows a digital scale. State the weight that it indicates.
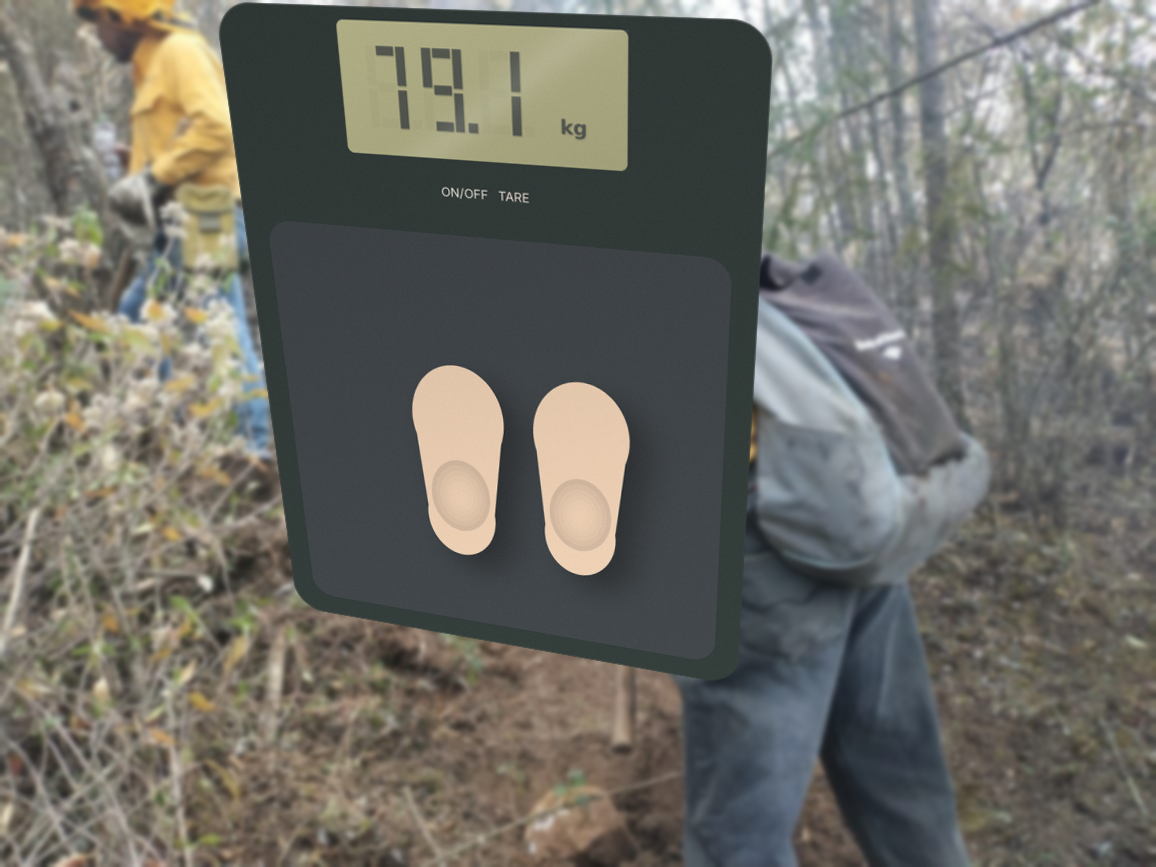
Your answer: 79.1 kg
